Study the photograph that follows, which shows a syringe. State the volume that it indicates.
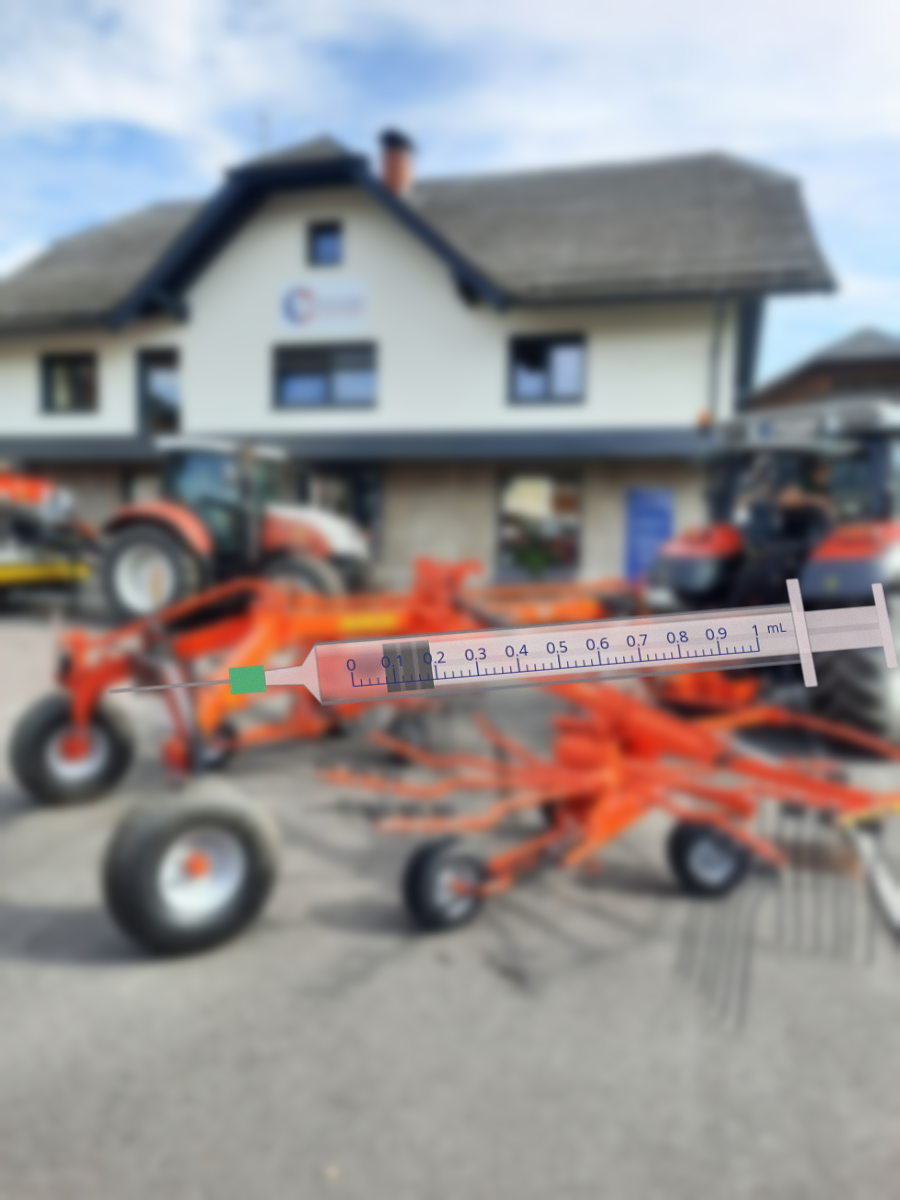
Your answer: 0.08 mL
